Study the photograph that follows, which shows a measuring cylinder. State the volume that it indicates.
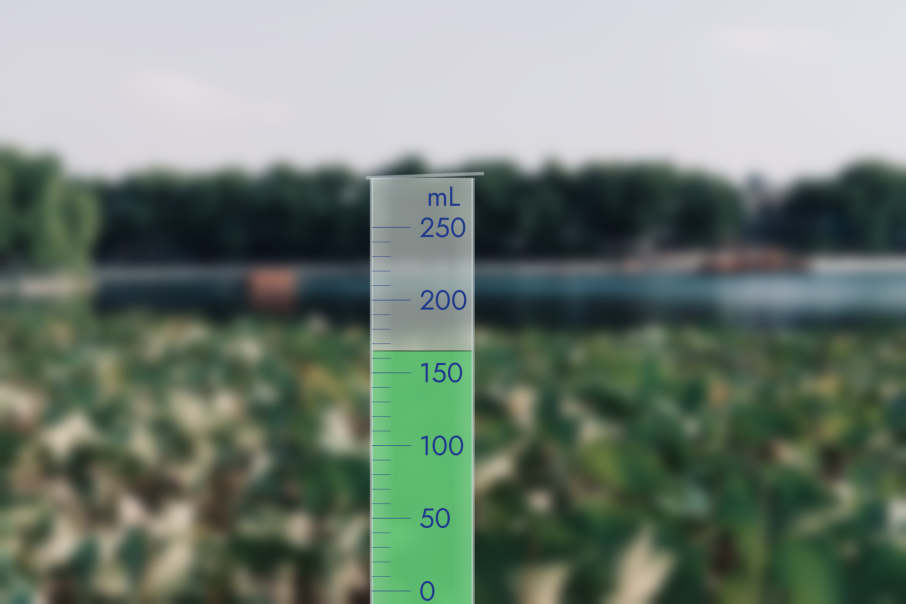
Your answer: 165 mL
